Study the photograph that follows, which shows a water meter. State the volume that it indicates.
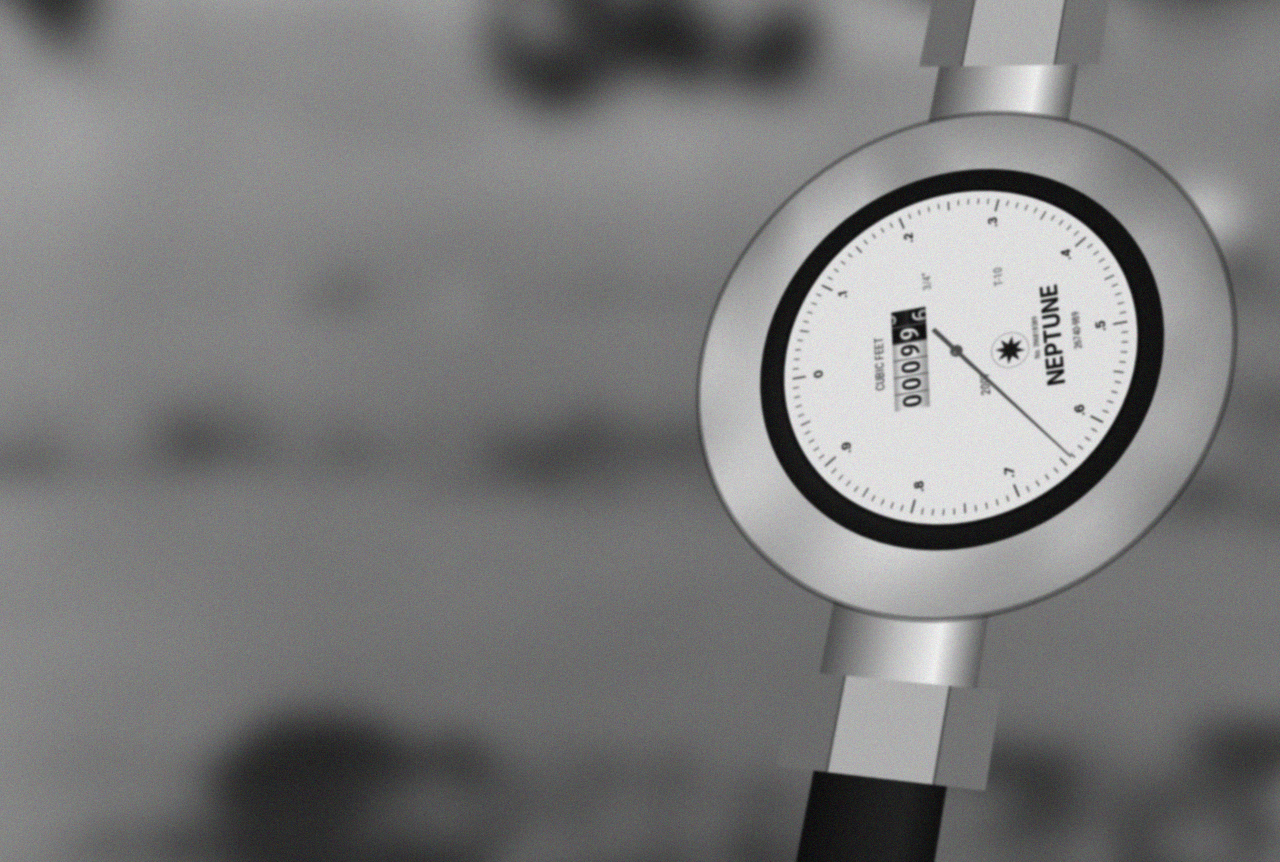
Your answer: 995.64 ft³
